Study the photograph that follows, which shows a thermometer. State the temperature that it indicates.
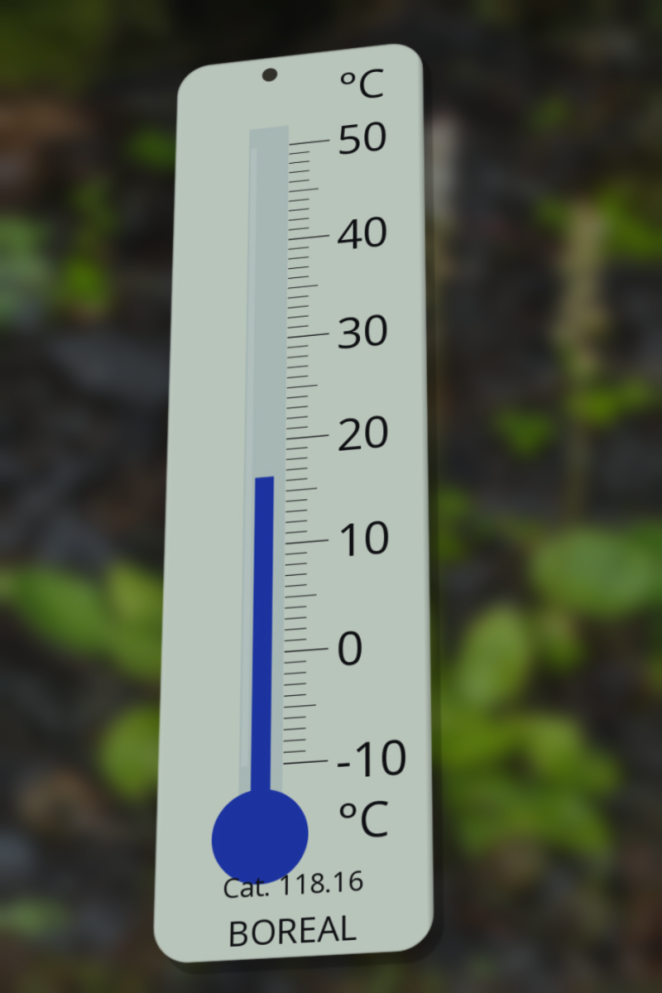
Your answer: 16.5 °C
